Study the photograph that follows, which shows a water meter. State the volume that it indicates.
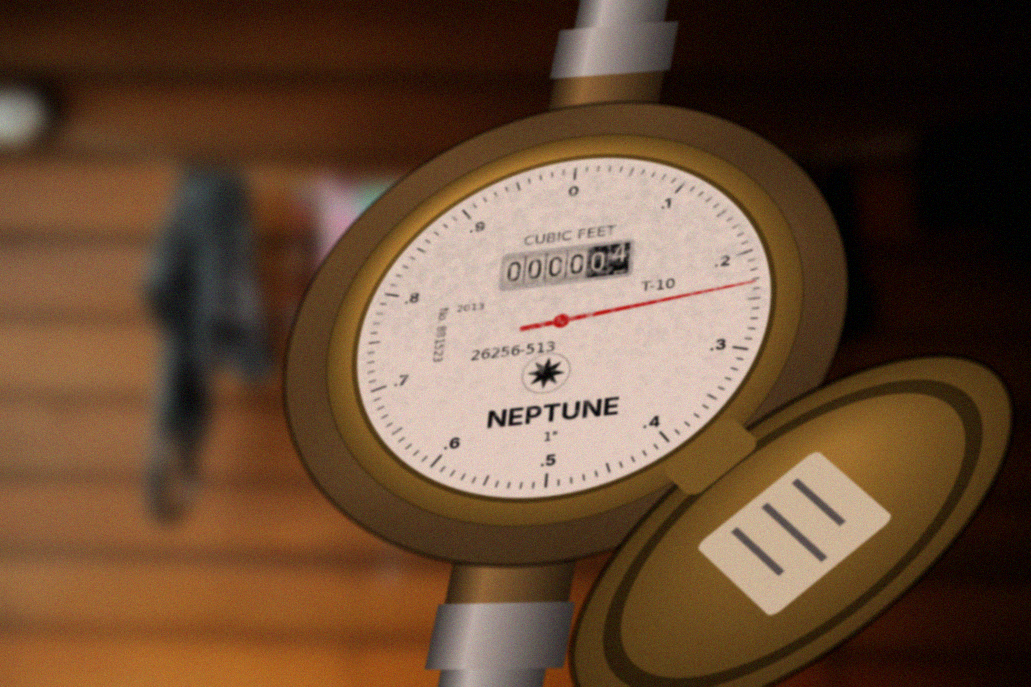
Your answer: 4.23 ft³
